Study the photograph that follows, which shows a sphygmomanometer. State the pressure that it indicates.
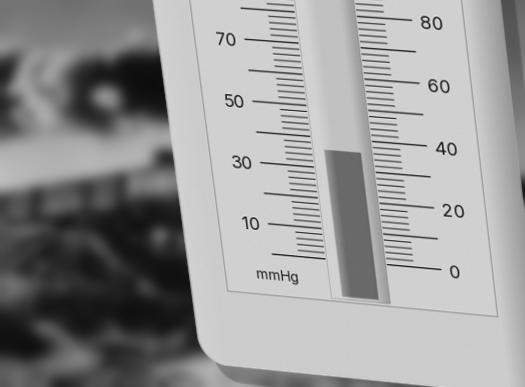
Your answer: 36 mmHg
